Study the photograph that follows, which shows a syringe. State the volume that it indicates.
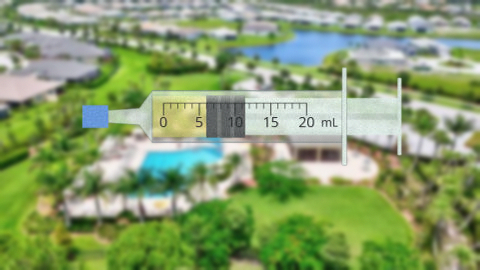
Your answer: 6 mL
